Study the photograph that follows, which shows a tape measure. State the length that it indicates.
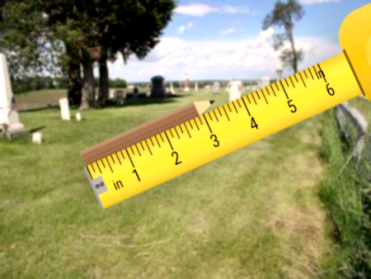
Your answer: 3.375 in
